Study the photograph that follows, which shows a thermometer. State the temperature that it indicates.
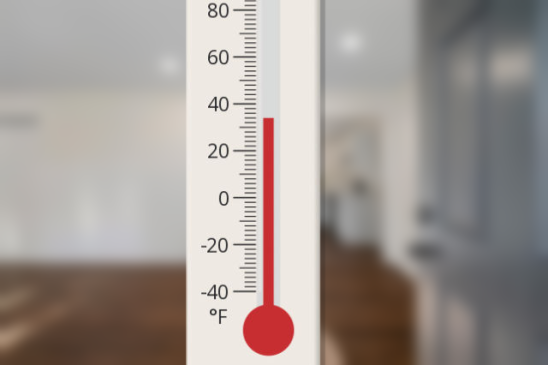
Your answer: 34 °F
